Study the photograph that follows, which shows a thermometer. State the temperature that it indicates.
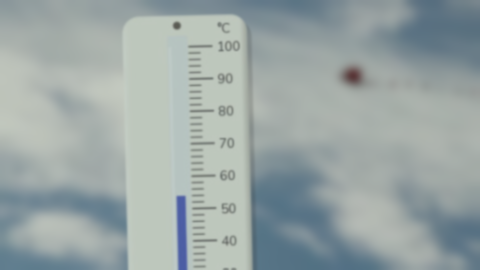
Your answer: 54 °C
